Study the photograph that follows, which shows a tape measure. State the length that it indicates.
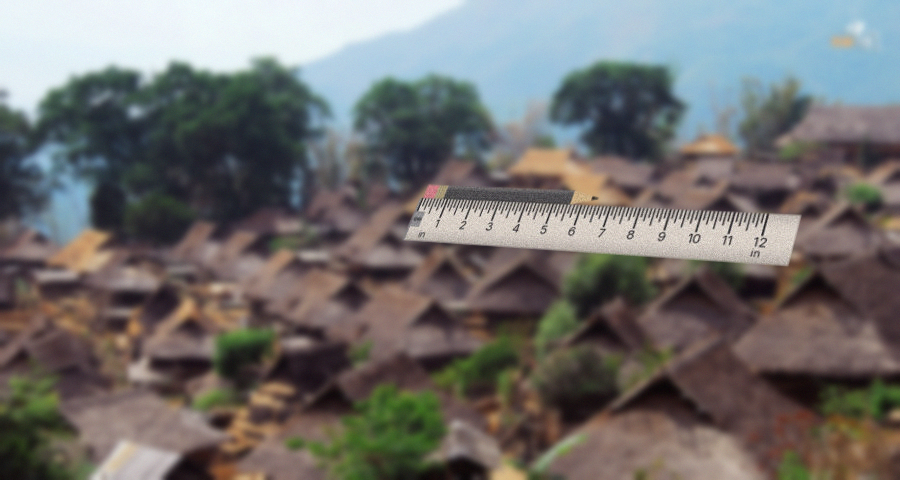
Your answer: 6.5 in
